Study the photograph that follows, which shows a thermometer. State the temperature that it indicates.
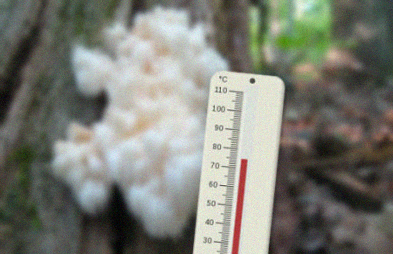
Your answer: 75 °C
